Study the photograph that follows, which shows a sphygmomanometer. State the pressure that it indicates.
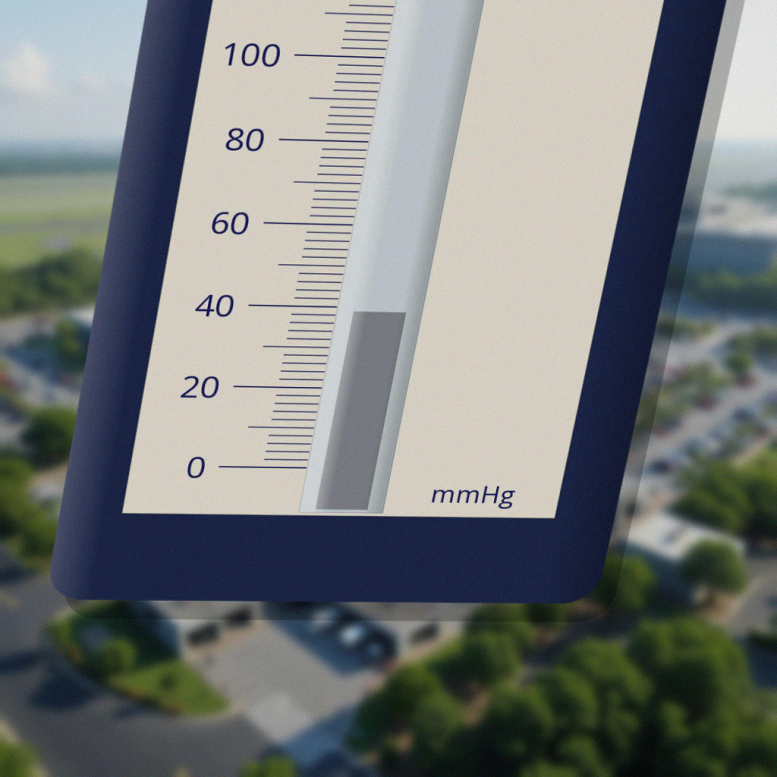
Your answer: 39 mmHg
